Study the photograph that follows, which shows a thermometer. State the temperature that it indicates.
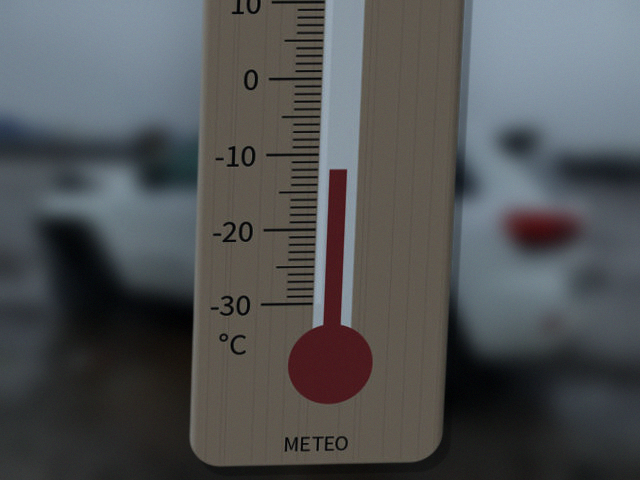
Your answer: -12 °C
